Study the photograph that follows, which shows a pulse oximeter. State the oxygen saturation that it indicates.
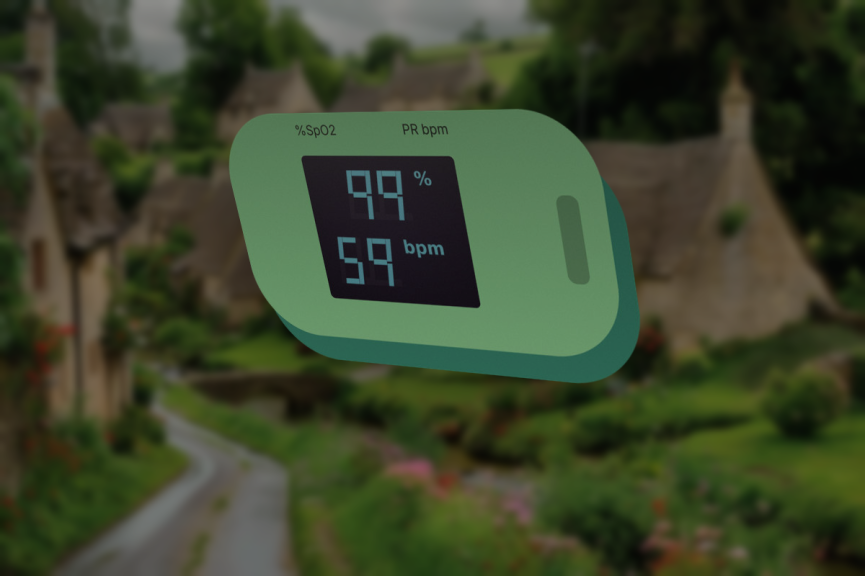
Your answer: 99 %
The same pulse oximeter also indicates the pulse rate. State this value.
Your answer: 59 bpm
